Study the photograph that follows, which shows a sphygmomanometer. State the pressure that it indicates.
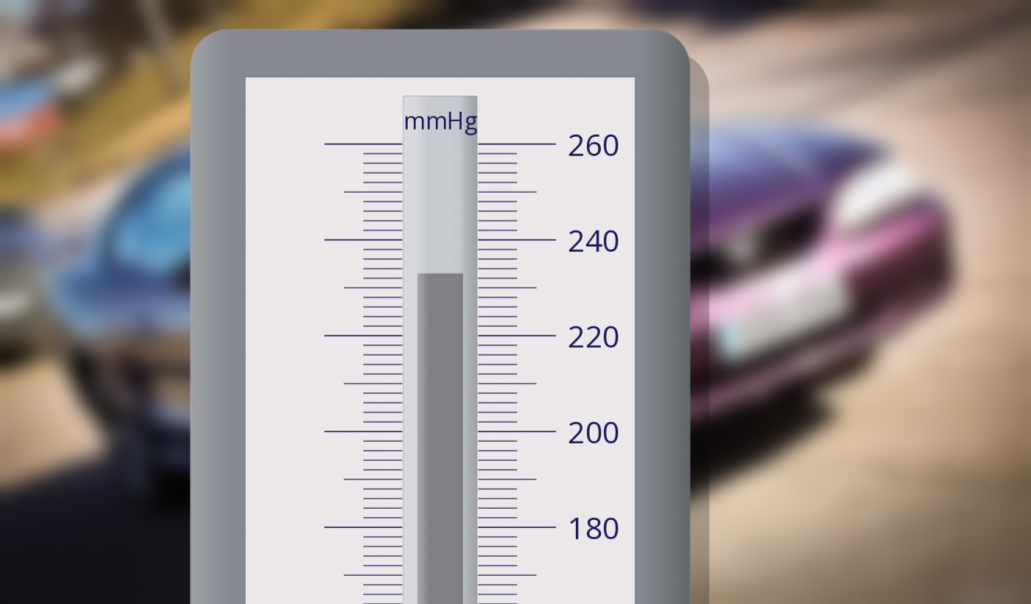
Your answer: 233 mmHg
